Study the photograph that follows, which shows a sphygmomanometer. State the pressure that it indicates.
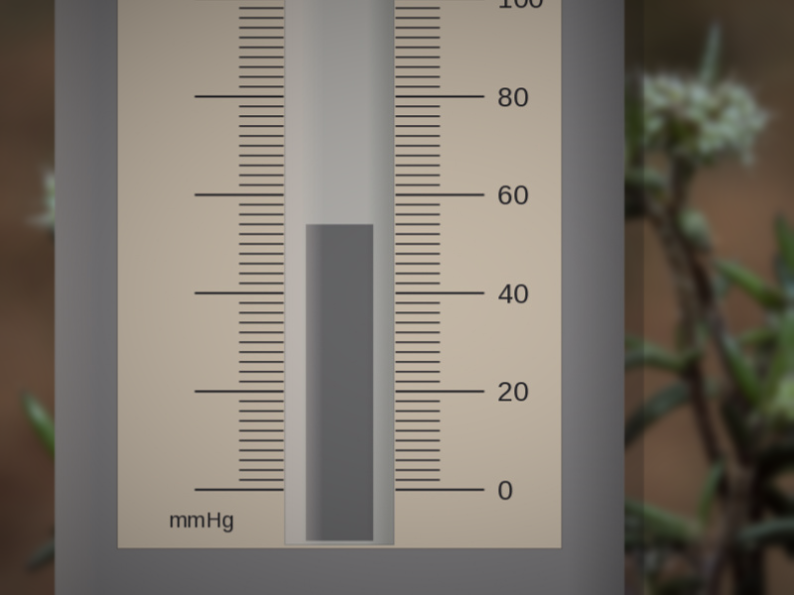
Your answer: 54 mmHg
